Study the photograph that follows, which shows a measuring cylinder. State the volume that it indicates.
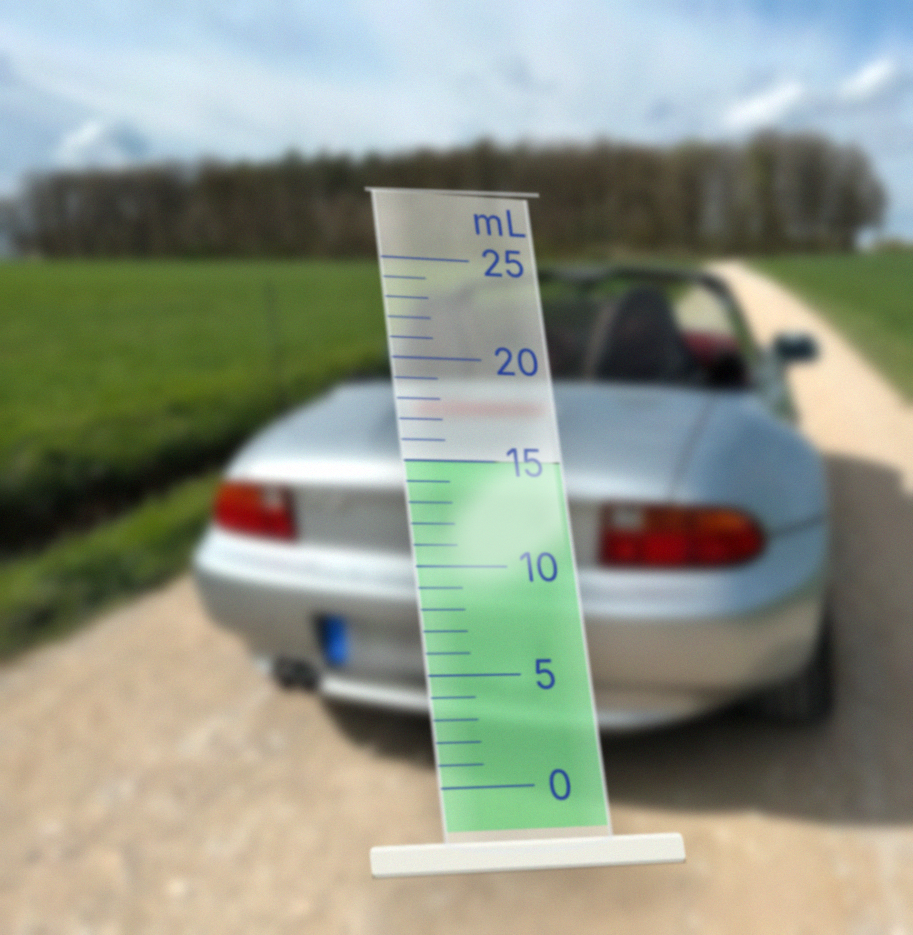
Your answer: 15 mL
